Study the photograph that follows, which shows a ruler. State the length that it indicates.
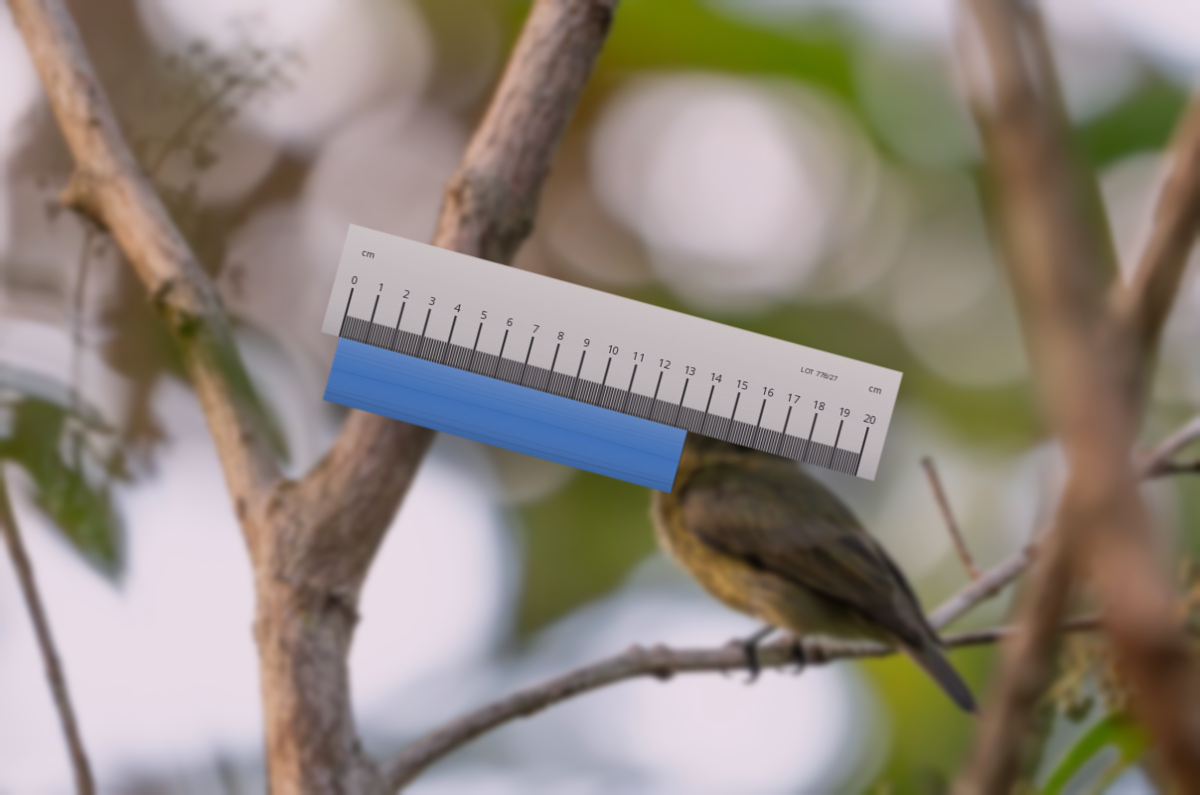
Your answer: 13.5 cm
